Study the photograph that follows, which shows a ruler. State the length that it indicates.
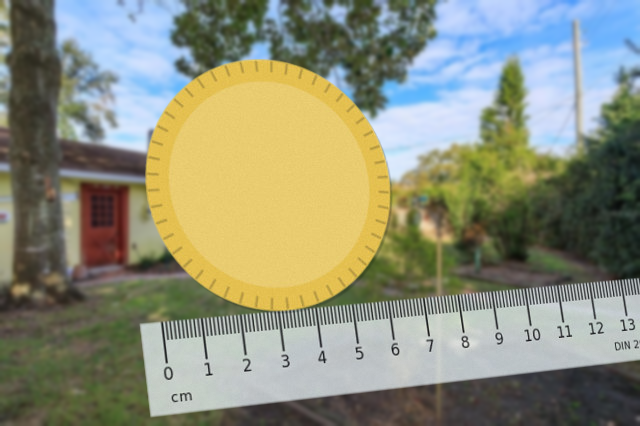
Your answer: 6.5 cm
